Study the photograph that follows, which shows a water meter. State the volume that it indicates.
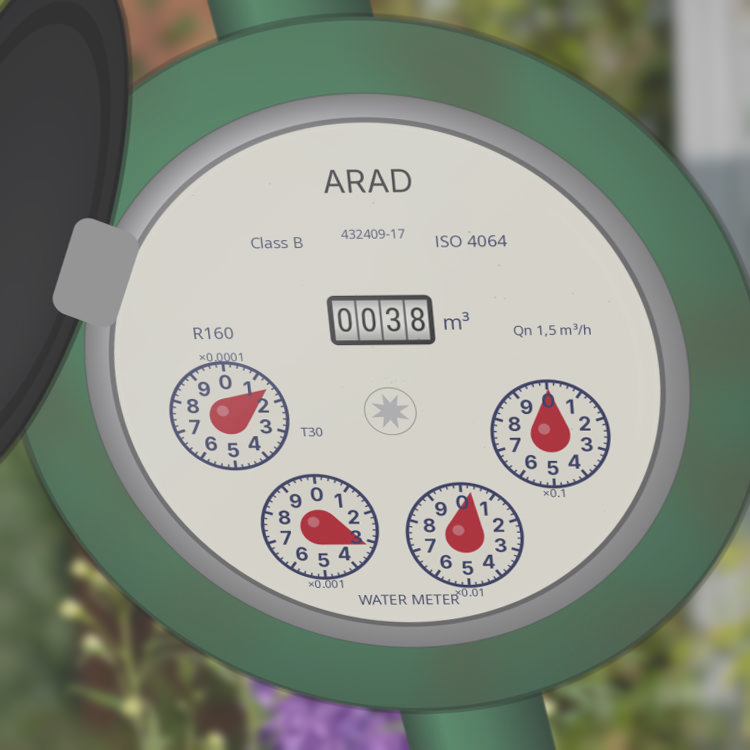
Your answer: 38.0031 m³
